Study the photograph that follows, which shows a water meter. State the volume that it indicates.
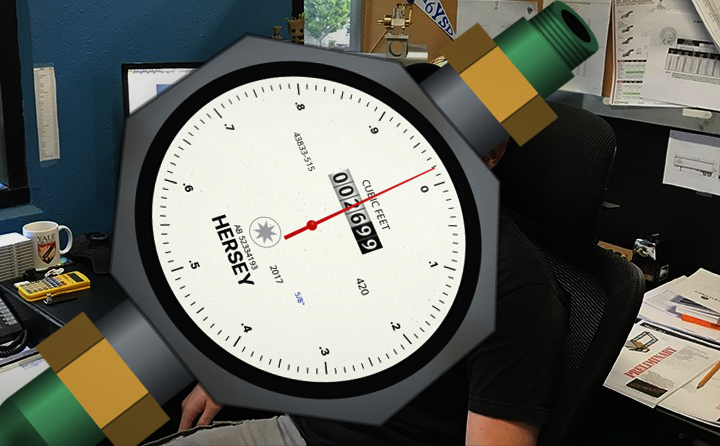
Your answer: 2698.98 ft³
